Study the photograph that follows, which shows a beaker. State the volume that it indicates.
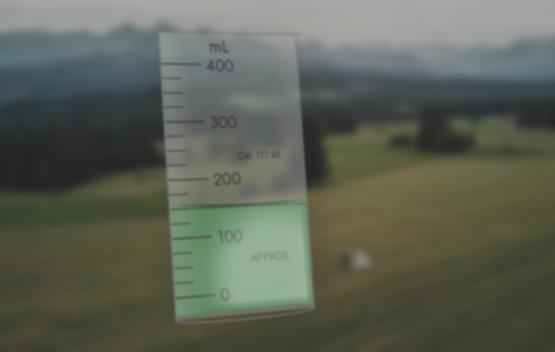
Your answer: 150 mL
